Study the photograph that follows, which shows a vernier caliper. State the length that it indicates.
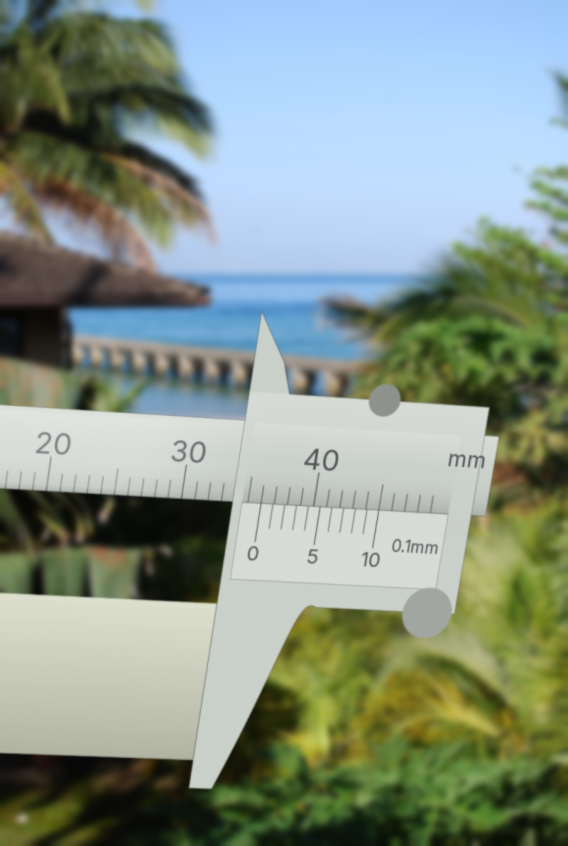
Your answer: 36.0 mm
